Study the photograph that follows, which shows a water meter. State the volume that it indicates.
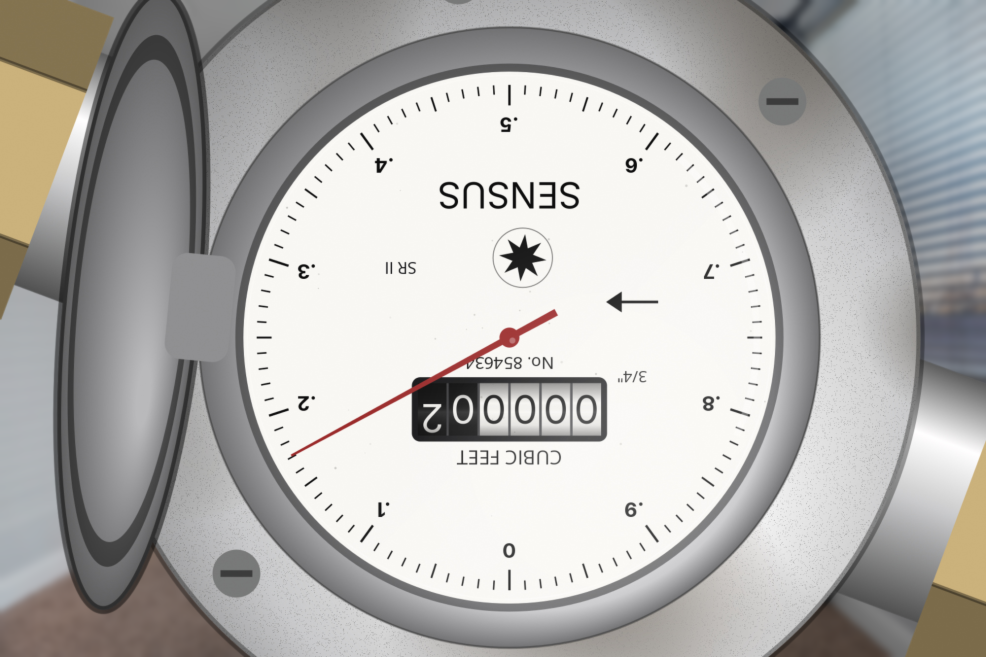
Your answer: 2.17 ft³
